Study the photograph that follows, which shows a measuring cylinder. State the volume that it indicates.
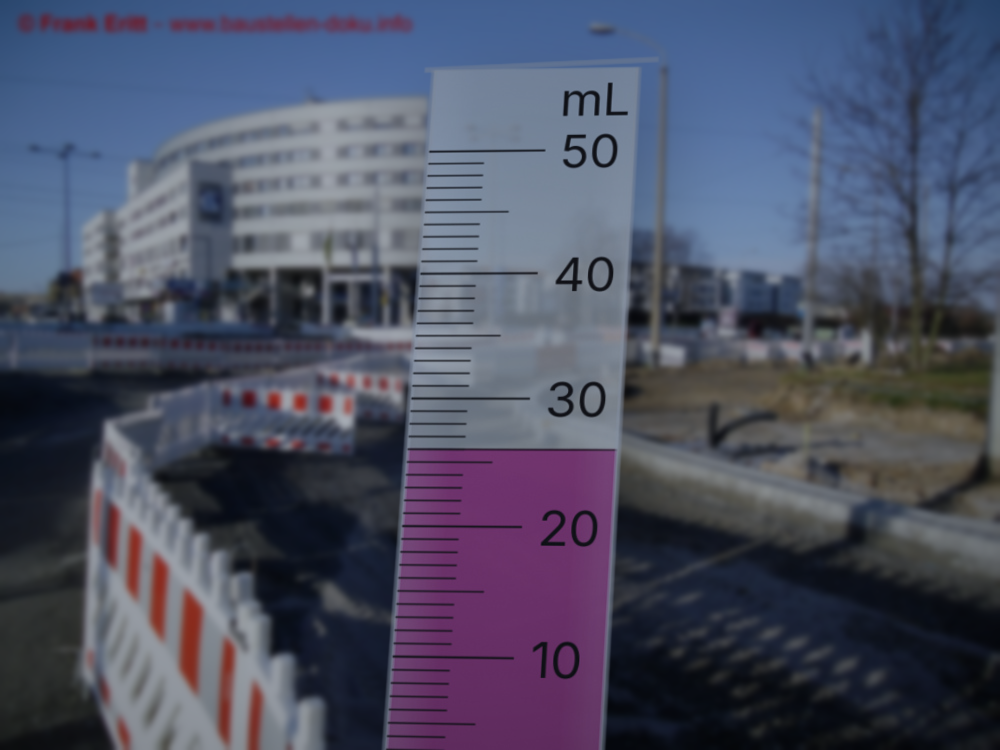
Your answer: 26 mL
